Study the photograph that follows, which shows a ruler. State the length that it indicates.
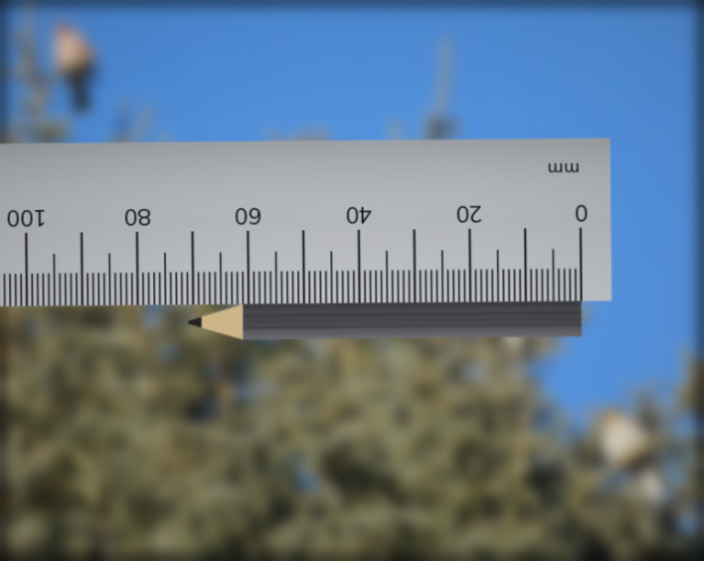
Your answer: 71 mm
